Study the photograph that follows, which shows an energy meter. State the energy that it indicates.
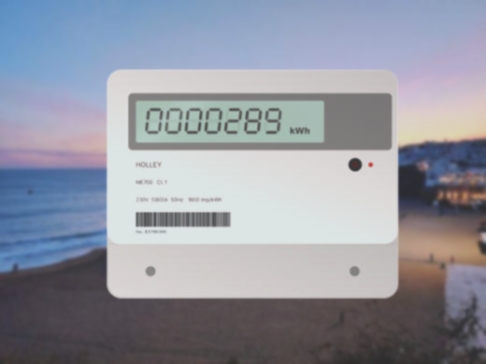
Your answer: 289 kWh
